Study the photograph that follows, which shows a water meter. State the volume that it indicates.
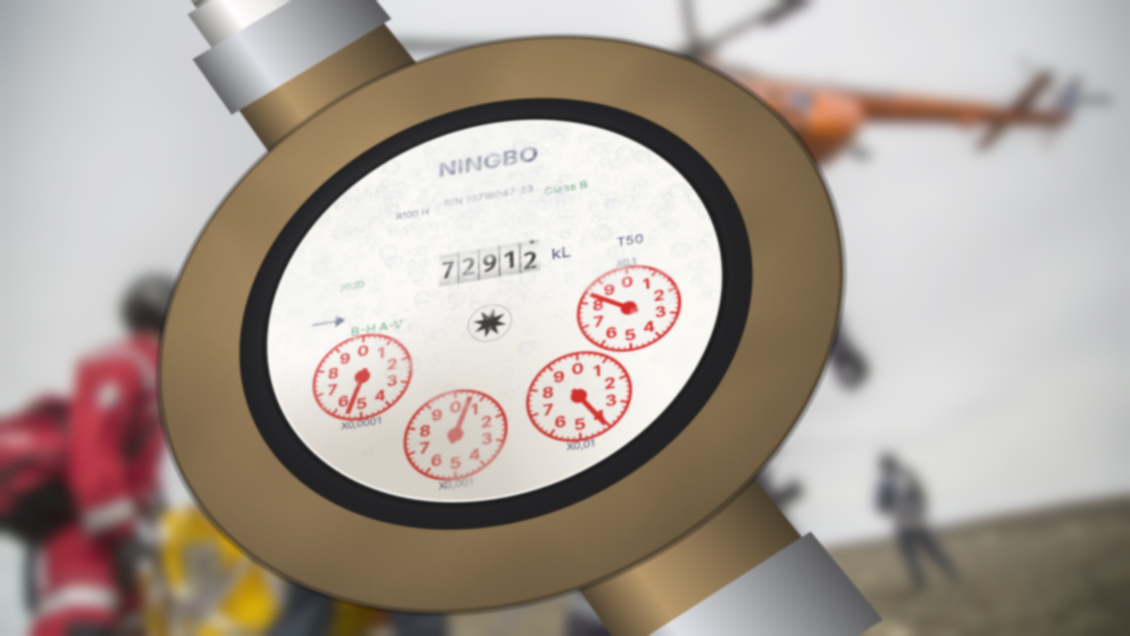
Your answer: 72911.8405 kL
